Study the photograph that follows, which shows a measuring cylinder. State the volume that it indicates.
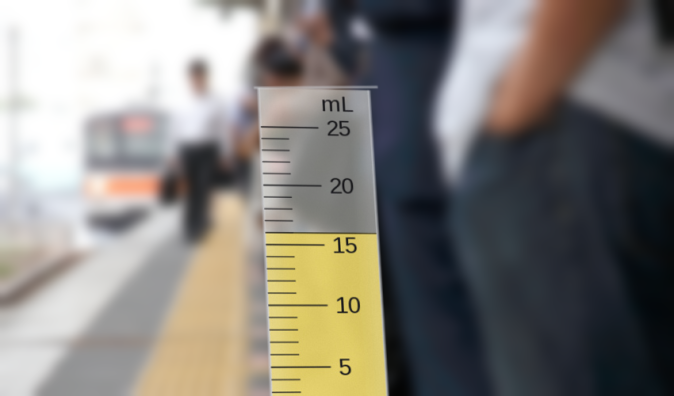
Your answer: 16 mL
